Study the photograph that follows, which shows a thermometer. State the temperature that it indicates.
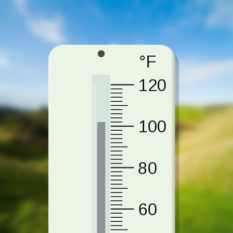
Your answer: 102 °F
